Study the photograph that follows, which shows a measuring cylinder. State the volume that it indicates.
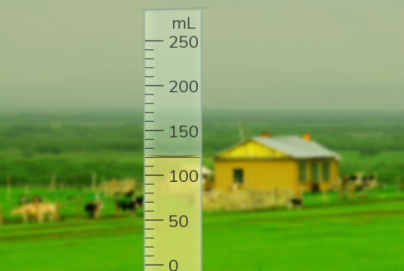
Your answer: 120 mL
